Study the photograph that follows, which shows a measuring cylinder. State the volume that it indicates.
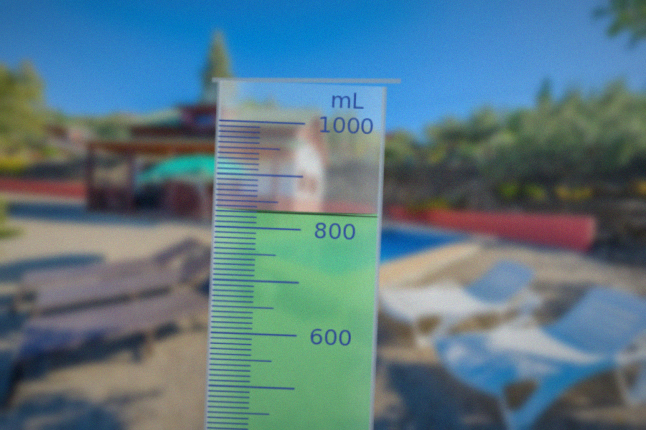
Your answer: 830 mL
